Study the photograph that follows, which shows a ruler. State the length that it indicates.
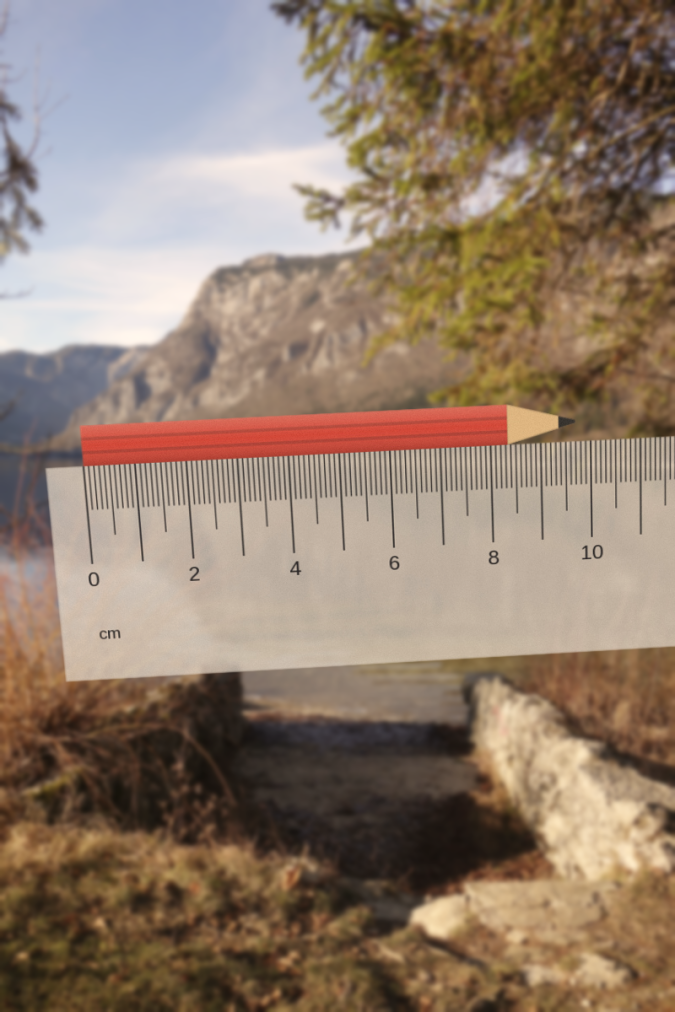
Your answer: 9.7 cm
